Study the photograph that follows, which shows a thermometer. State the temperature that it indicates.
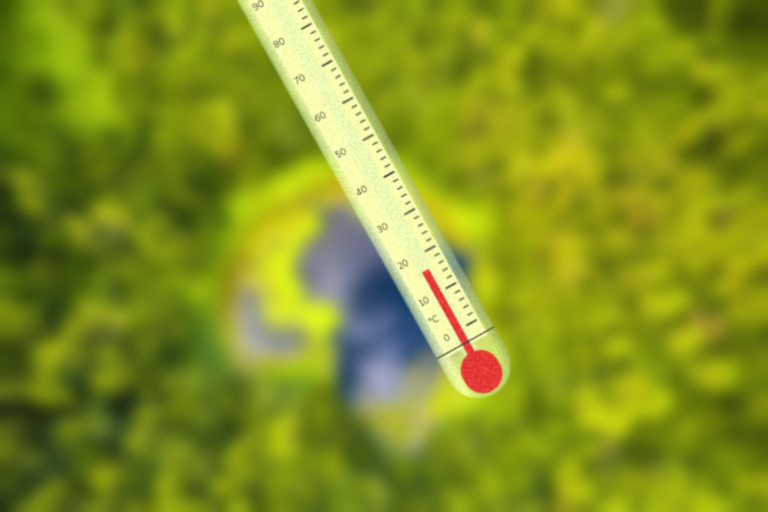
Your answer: 16 °C
